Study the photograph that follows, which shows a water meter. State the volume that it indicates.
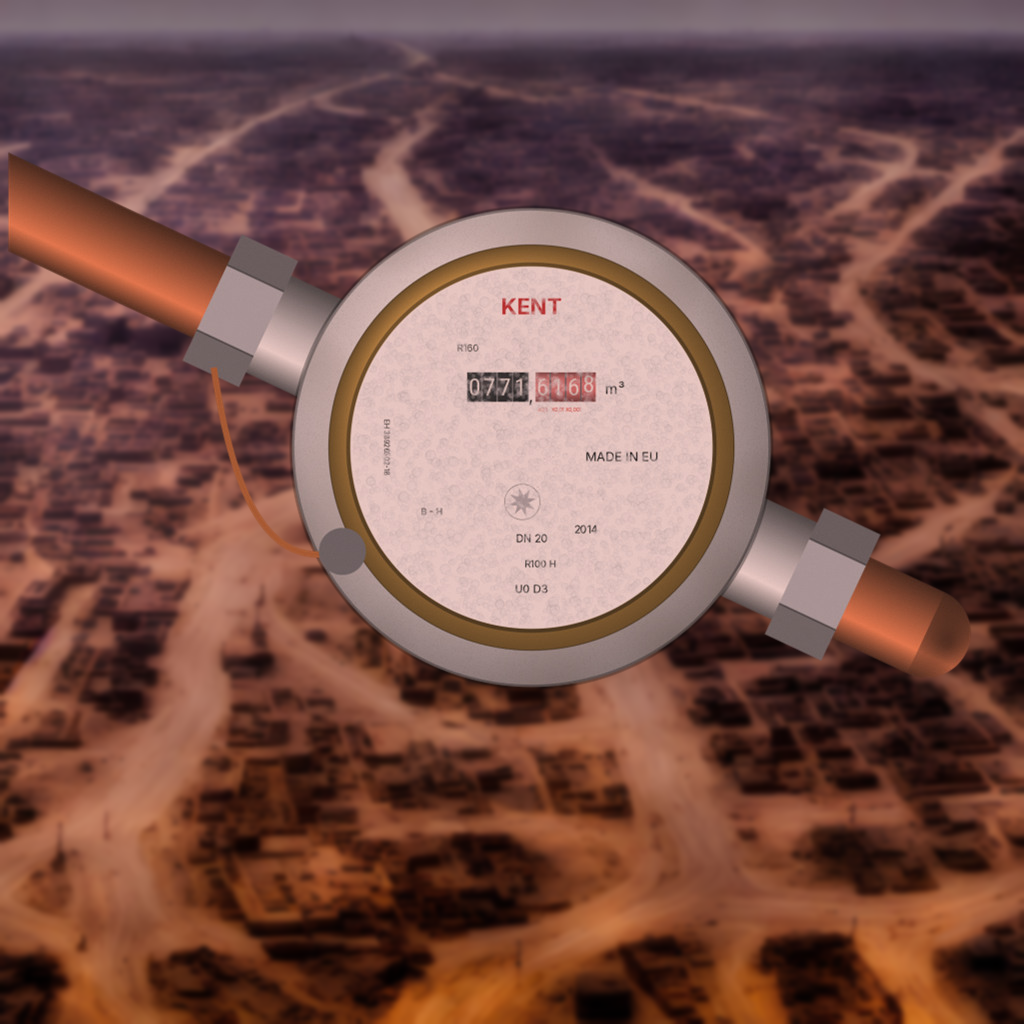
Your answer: 771.6168 m³
